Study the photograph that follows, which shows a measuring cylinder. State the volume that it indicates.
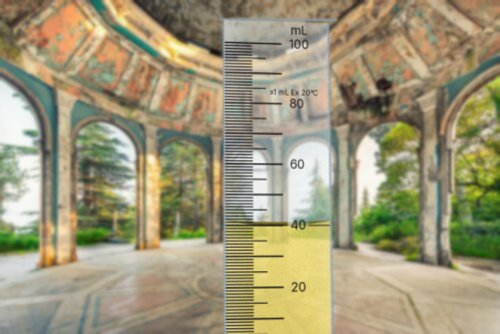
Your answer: 40 mL
